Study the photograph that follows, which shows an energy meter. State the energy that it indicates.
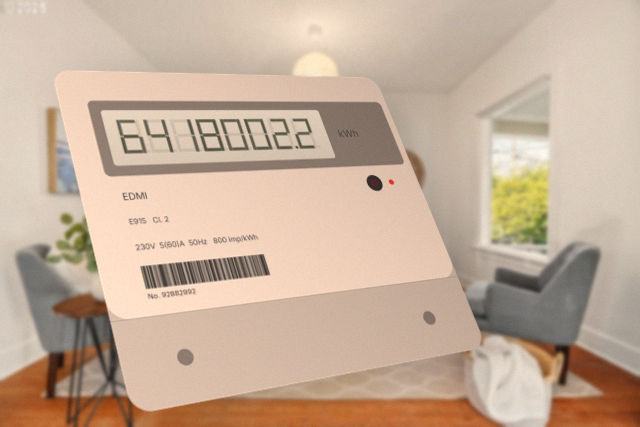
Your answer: 6418002.2 kWh
